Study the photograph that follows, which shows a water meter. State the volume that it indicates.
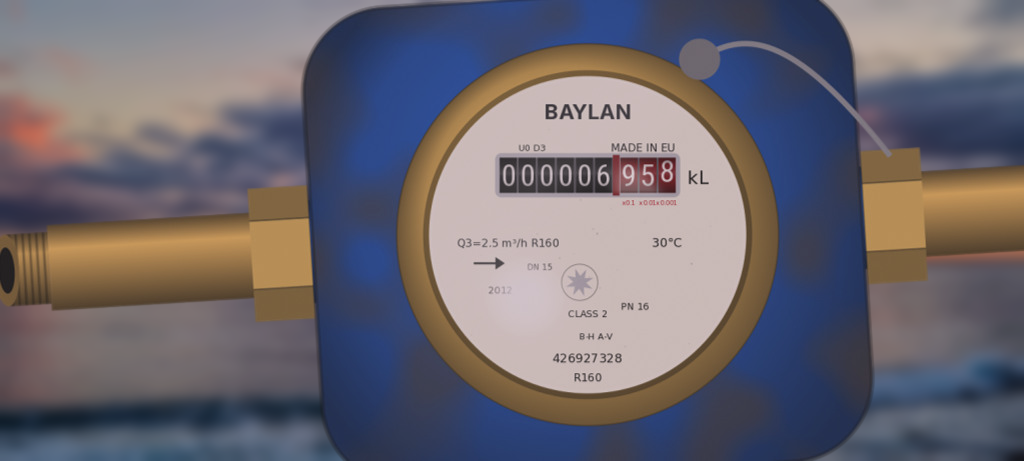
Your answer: 6.958 kL
